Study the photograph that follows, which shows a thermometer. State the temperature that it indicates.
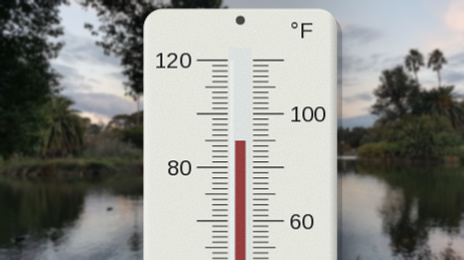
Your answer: 90 °F
